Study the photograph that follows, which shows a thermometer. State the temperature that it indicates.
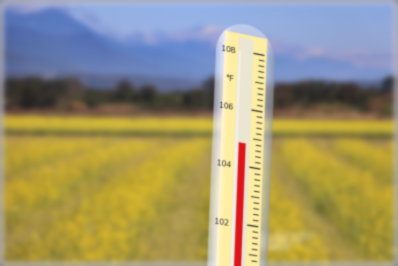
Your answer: 104.8 °F
